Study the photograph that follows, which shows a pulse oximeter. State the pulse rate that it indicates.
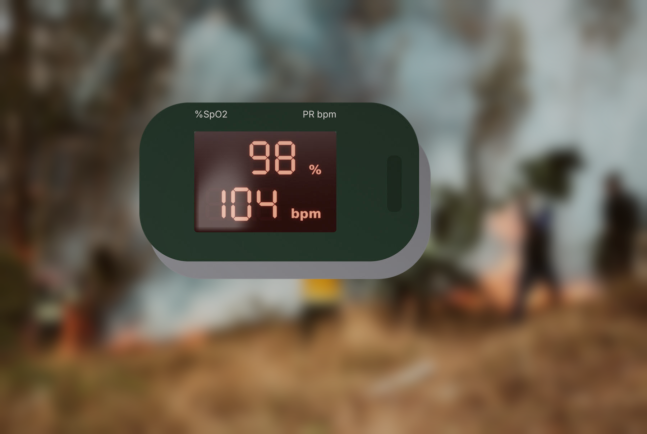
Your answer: 104 bpm
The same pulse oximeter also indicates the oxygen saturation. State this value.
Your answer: 98 %
